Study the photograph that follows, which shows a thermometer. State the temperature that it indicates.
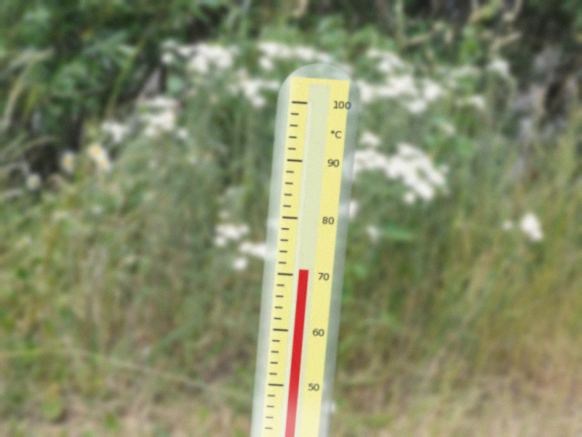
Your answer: 71 °C
